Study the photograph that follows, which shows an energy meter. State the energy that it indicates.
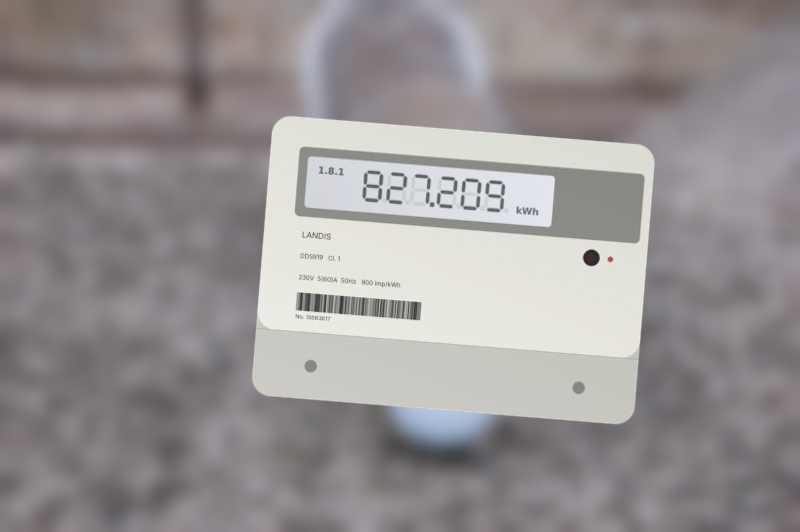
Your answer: 827.209 kWh
